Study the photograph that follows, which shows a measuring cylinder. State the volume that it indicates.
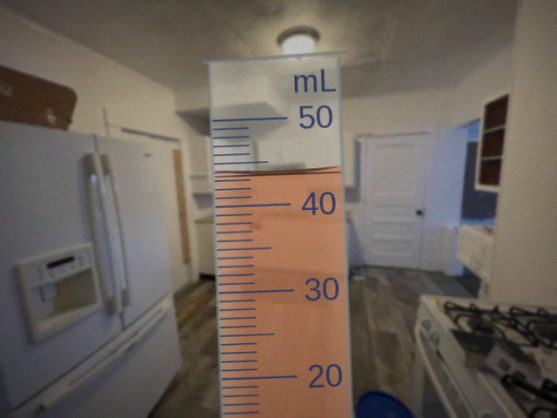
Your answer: 43.5 mL
